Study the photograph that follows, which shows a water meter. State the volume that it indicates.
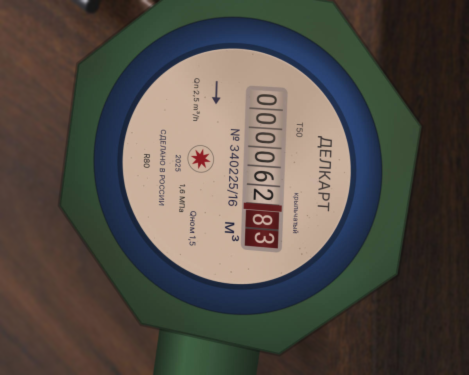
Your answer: 62.83 m³
